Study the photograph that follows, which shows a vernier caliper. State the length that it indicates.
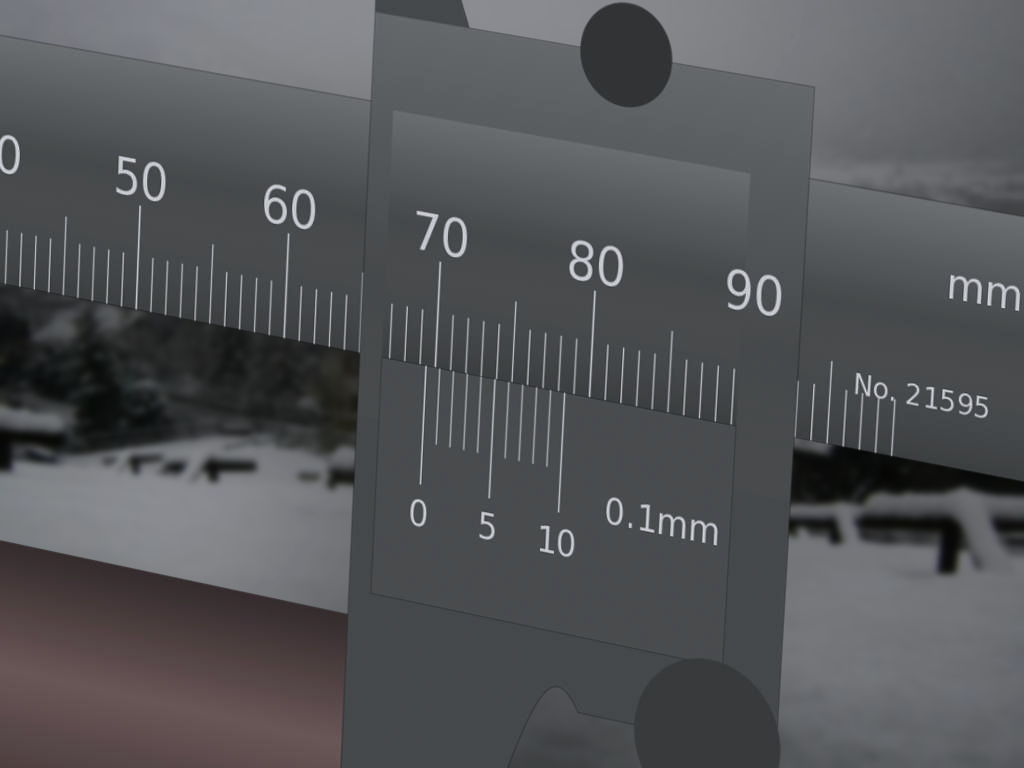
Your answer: 69.4 mm
